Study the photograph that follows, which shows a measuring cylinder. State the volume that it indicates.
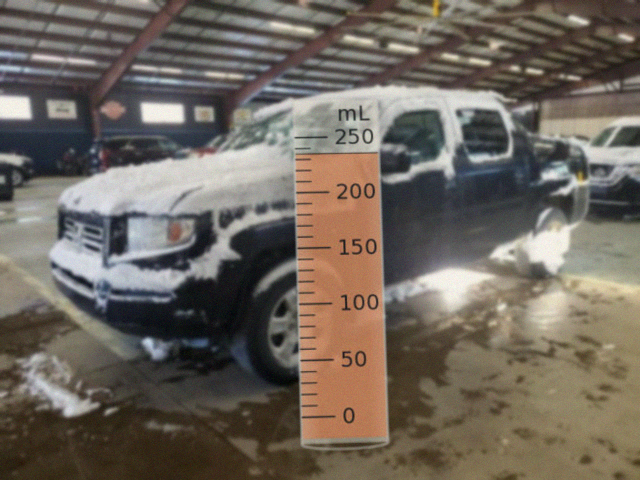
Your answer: 235 mL
